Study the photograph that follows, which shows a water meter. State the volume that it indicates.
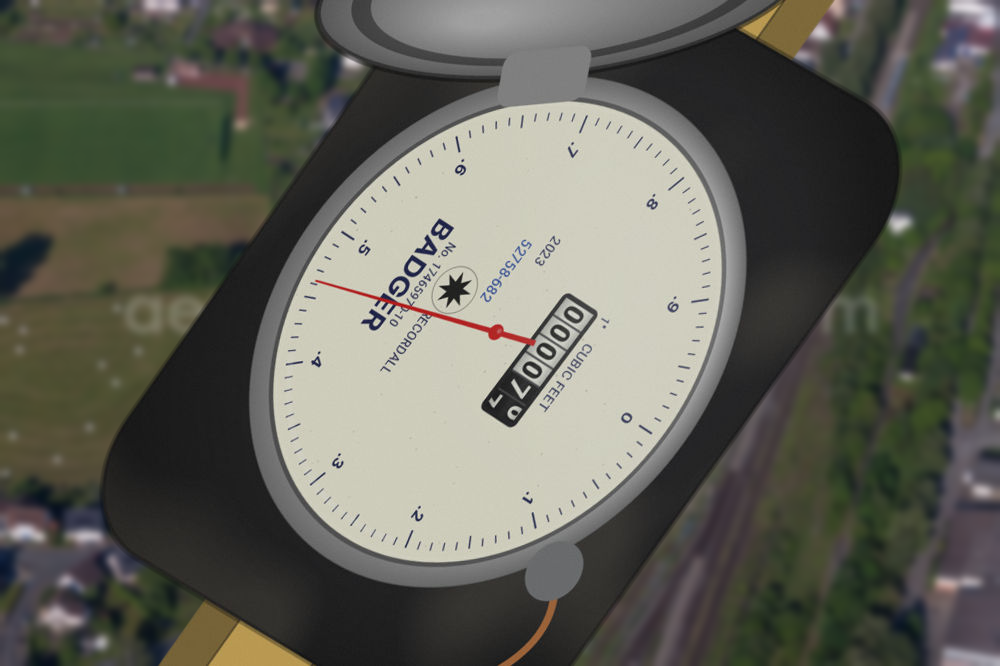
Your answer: 76.46 ft³
